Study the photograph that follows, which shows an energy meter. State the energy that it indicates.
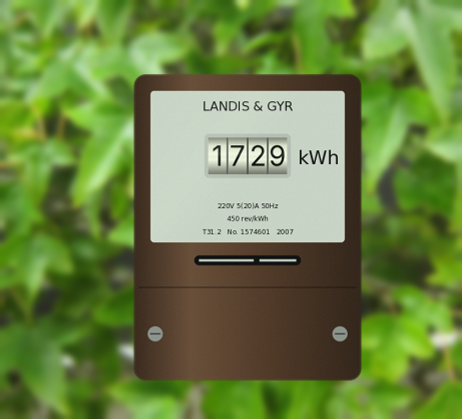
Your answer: 1729 kWh
